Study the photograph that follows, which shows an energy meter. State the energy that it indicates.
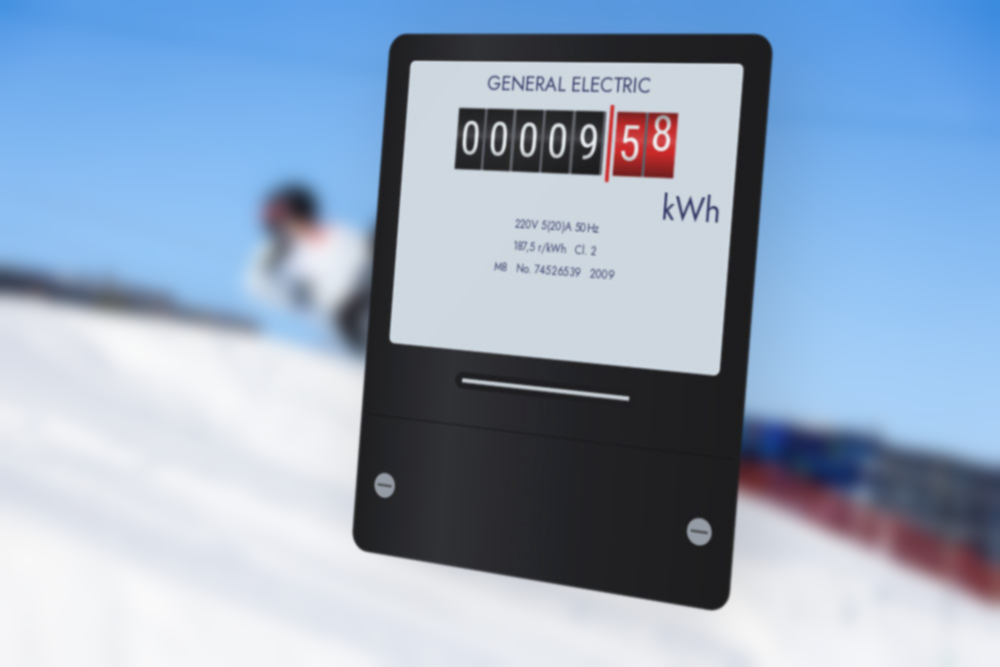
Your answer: 9.58 kWh
